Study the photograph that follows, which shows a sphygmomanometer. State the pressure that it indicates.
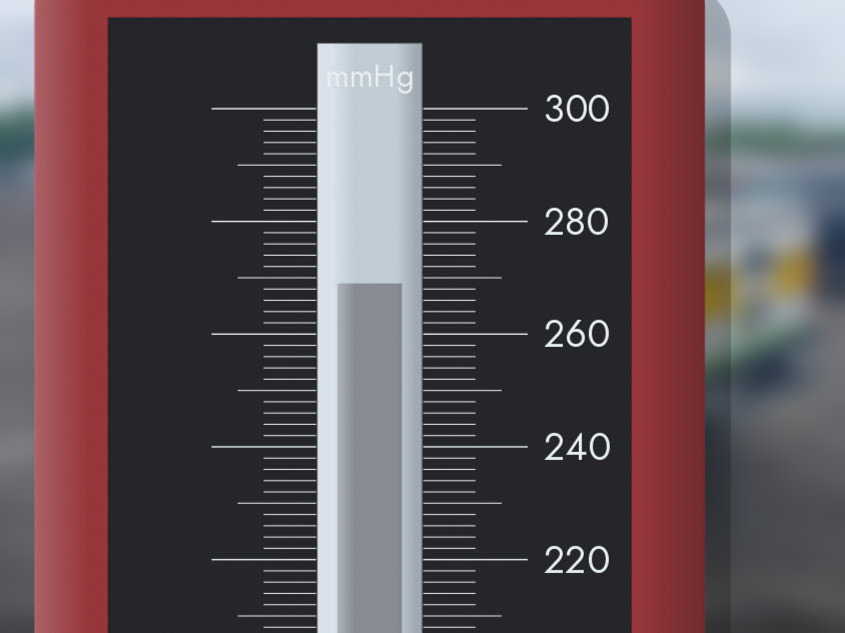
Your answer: 269 mmHg
